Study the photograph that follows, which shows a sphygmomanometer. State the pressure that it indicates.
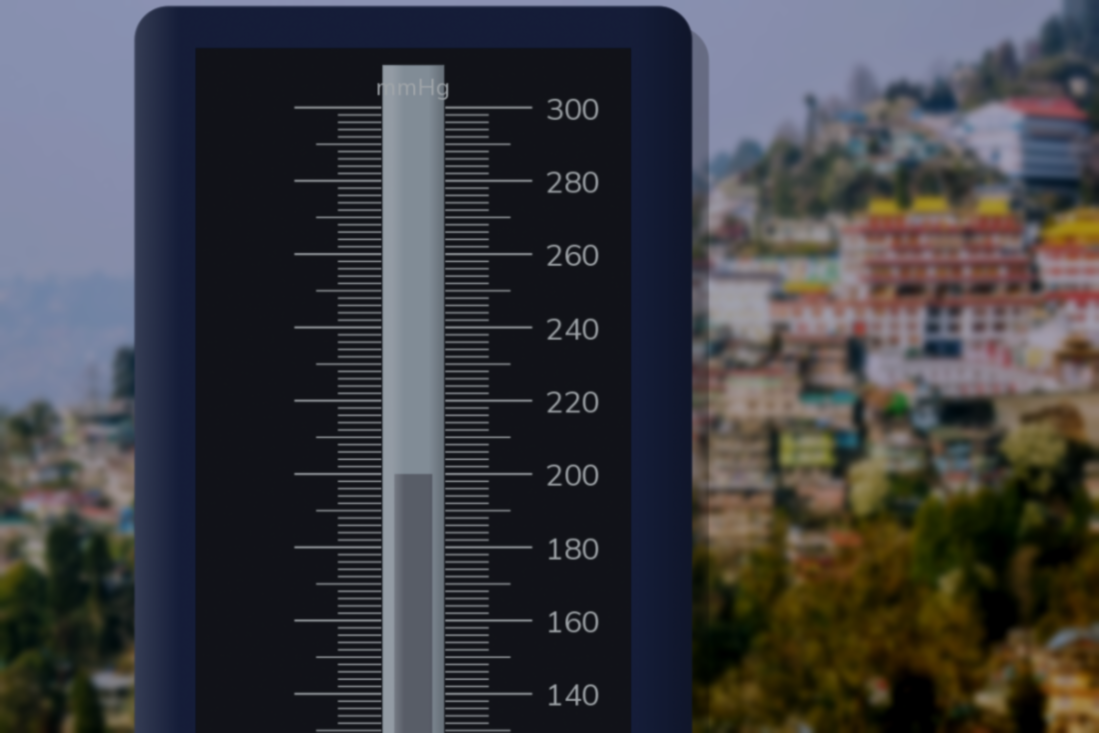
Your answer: 200 mmHg
